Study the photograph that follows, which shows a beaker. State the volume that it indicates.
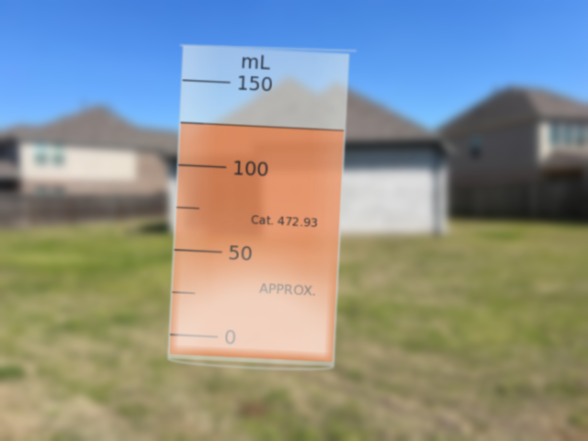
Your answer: 125 mL
